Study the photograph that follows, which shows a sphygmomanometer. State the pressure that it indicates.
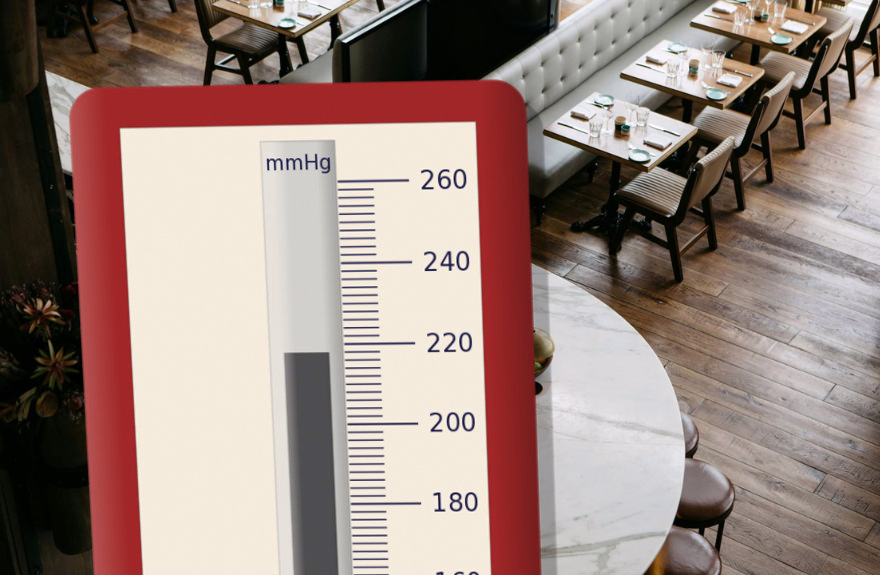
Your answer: 218 mmHg
